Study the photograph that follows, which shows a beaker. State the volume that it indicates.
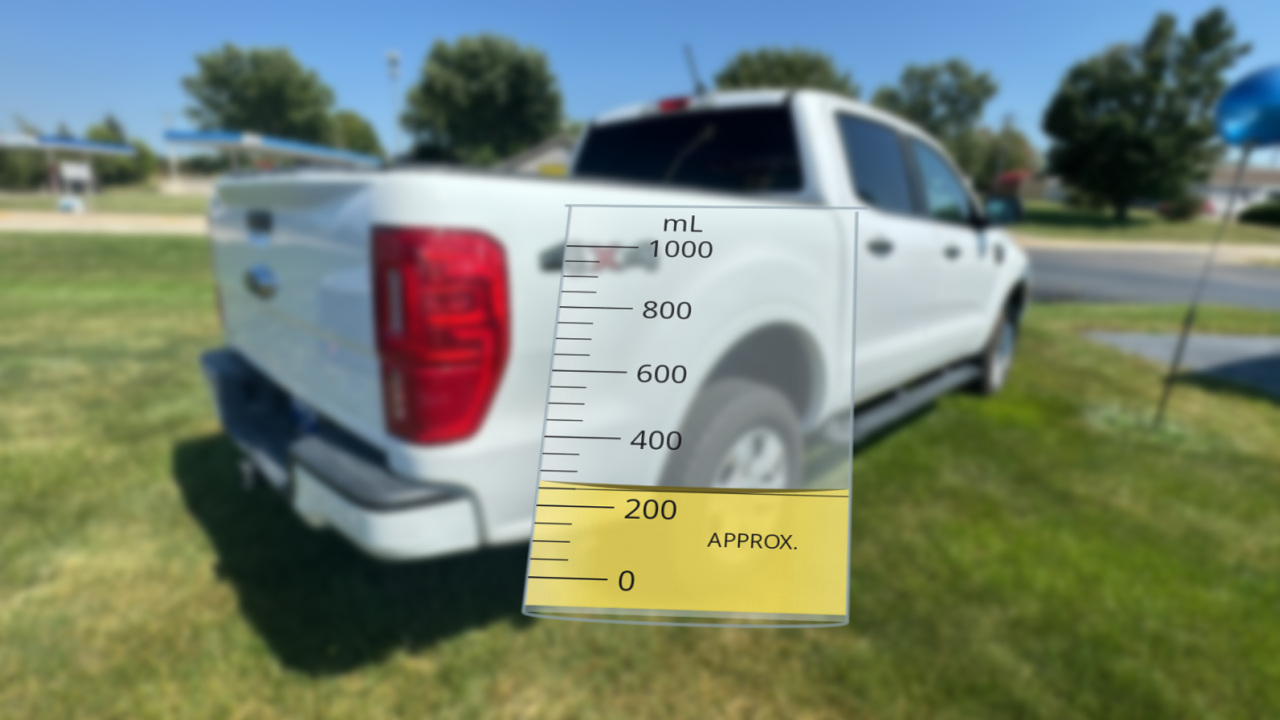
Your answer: 250 mL
